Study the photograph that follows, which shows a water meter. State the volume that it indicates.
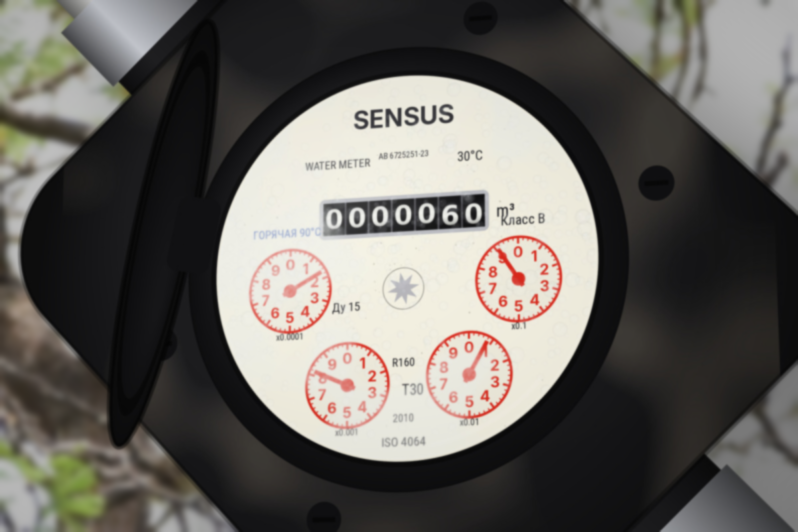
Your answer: 59.9081 m³
